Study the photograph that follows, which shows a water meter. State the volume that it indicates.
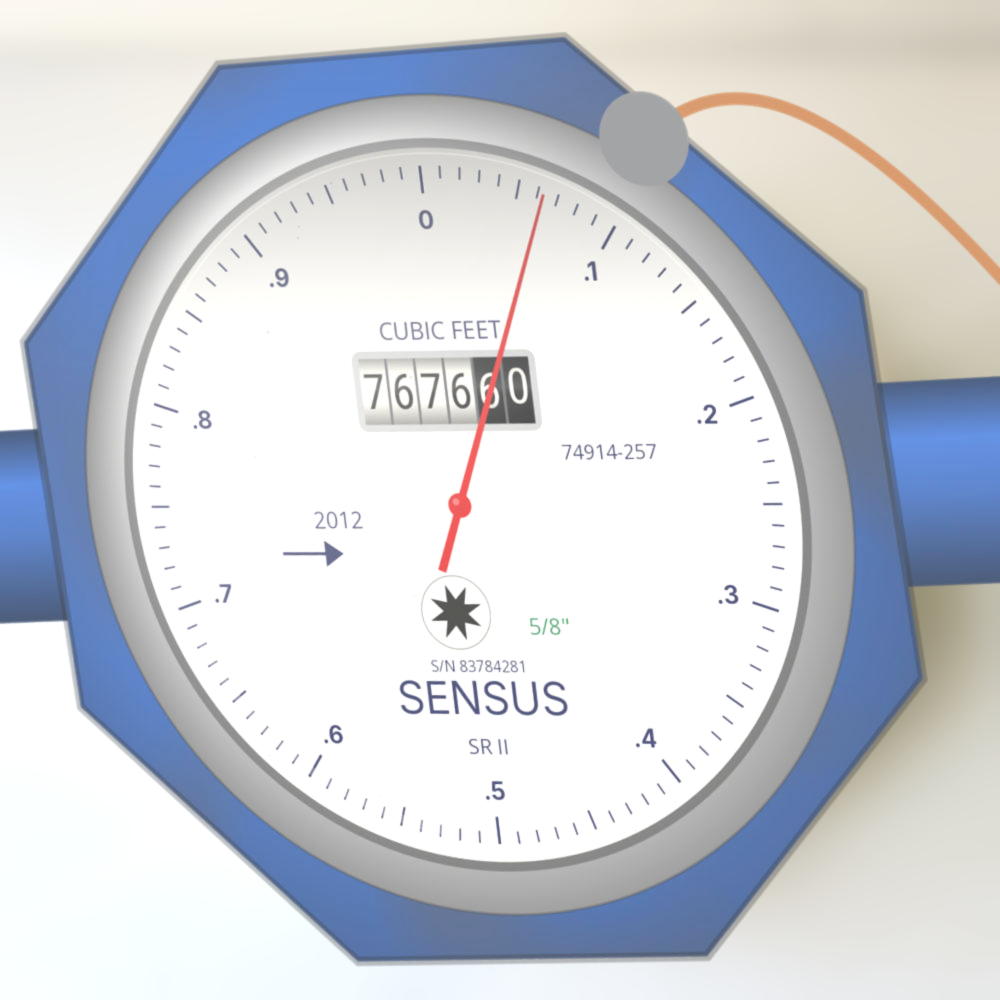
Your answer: 767660.06 ft³
